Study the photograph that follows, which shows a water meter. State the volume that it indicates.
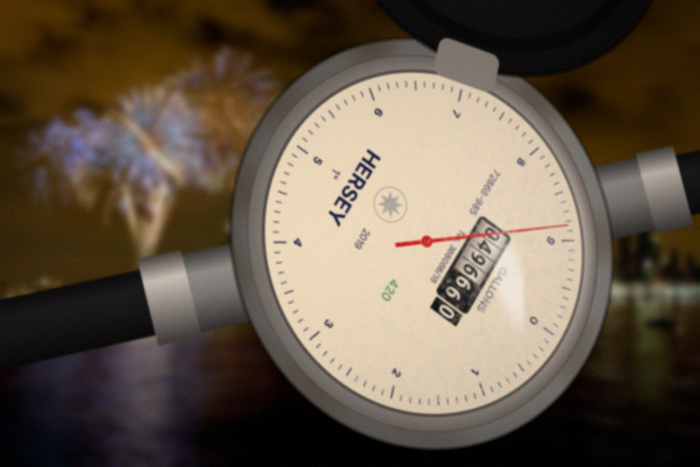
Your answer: 496658.8 gal
